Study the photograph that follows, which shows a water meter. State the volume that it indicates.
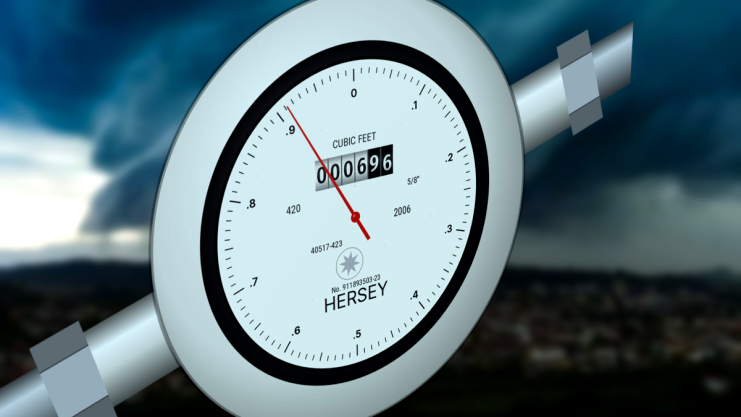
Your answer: 695.91 ft³
